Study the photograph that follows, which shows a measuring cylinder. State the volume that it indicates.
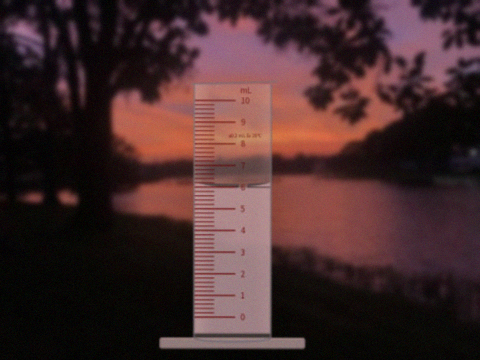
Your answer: 6 mL
